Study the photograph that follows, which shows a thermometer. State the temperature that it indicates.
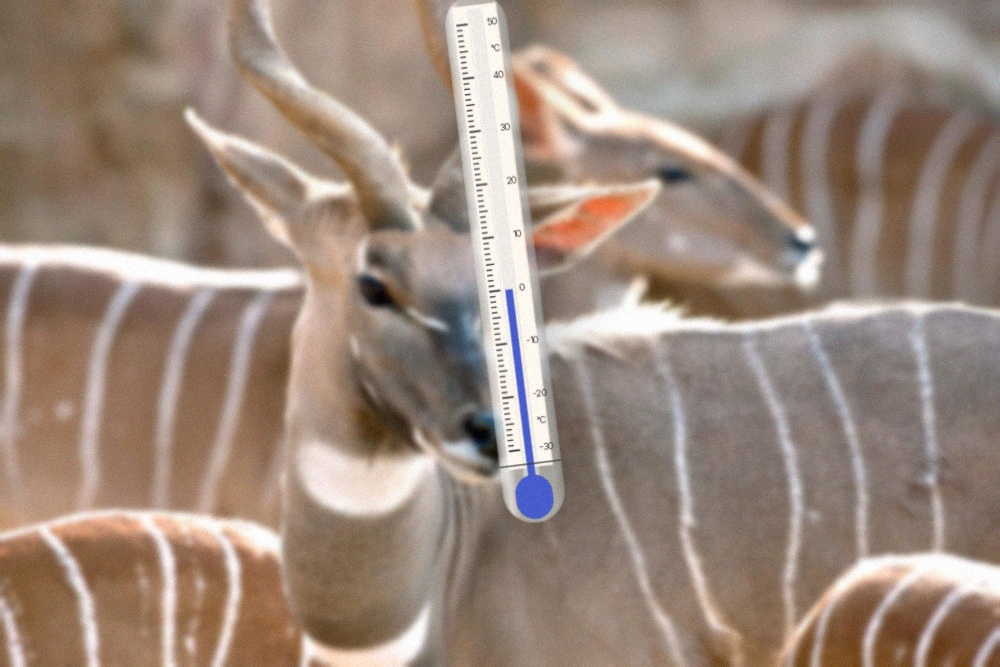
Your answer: 0 °C
